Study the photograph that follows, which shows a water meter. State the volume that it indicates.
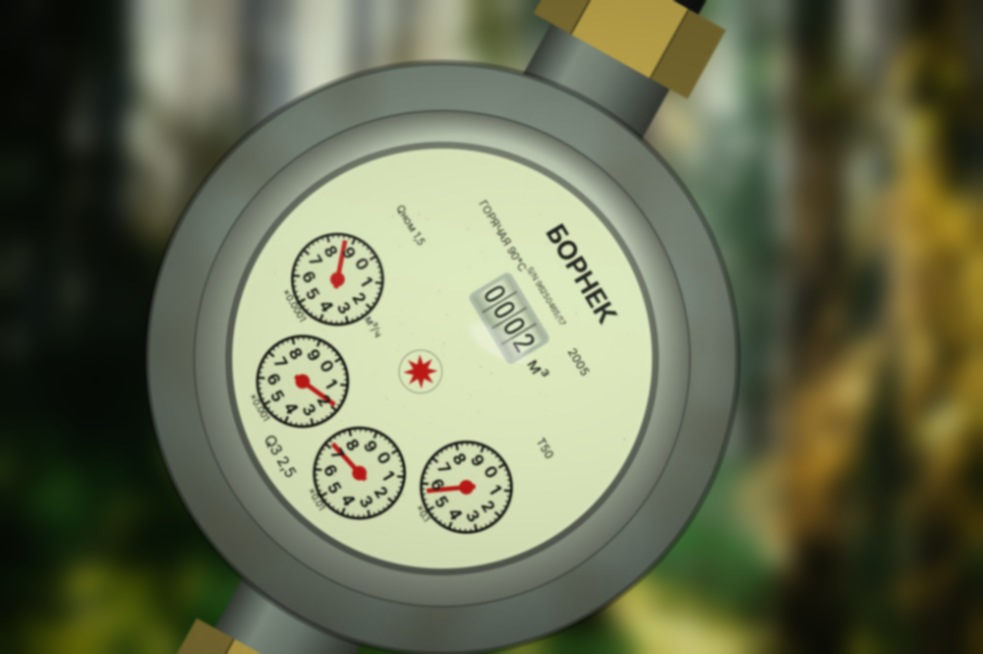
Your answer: 2.5718 m³
